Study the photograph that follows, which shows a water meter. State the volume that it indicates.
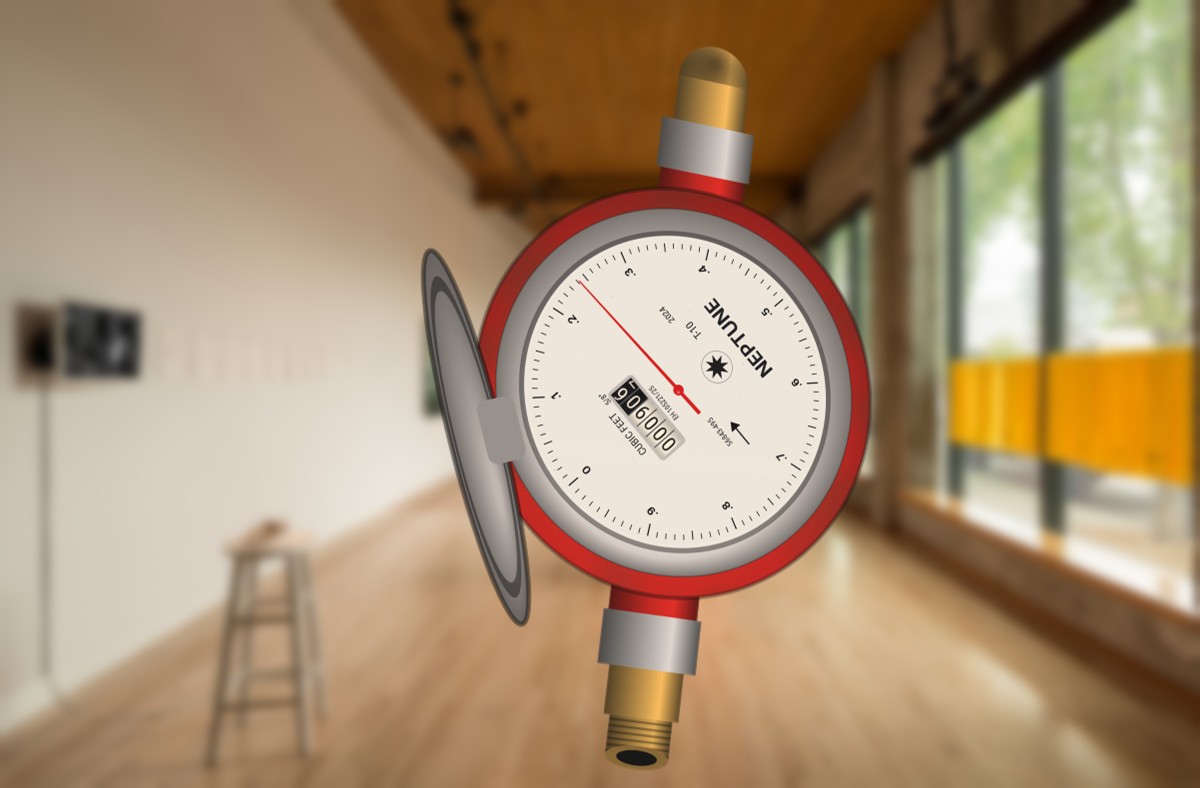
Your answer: 906.24 ft³
